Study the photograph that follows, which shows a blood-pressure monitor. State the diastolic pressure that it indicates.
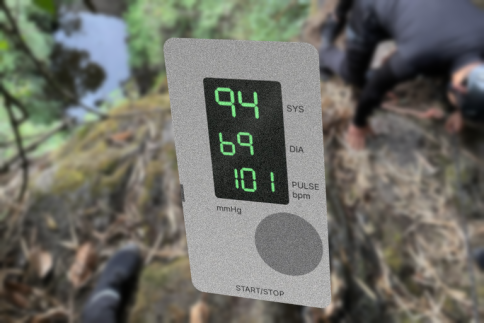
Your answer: 69 mmHg
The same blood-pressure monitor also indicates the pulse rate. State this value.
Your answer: 101 bpm
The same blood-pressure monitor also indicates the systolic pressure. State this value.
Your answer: 94 mmHg
